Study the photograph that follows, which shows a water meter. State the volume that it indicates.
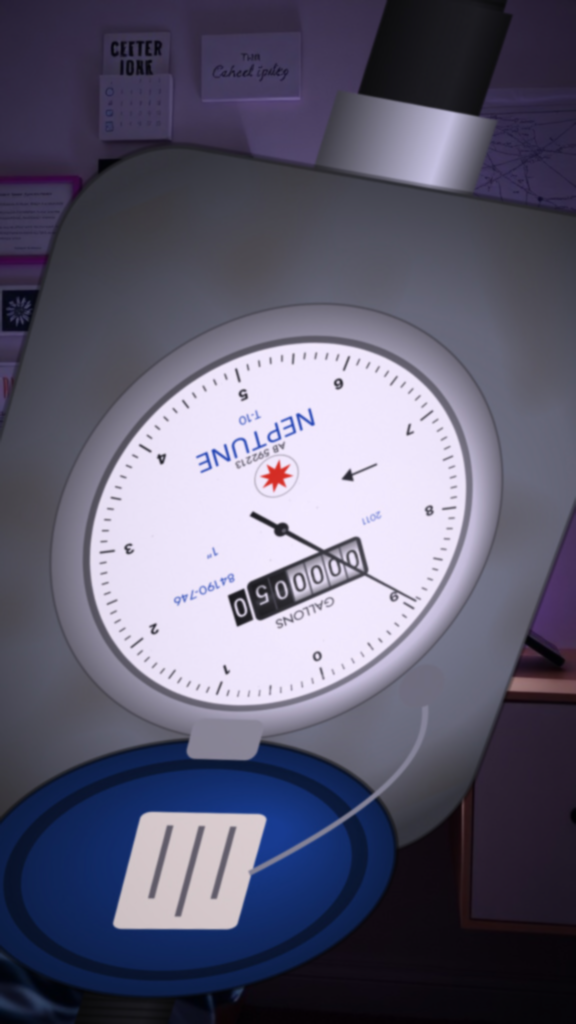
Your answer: 48.9 gal
